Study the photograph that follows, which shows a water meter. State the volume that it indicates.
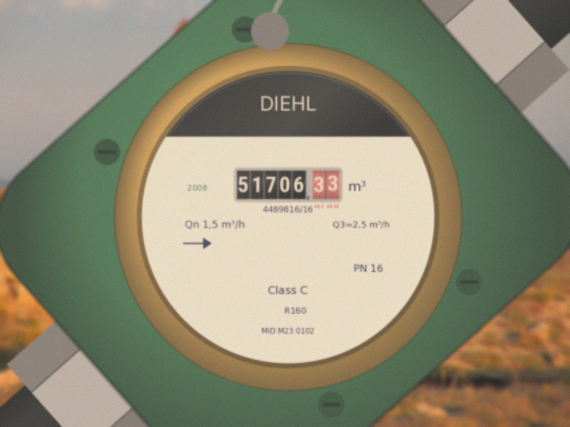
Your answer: 51706.33 m³
